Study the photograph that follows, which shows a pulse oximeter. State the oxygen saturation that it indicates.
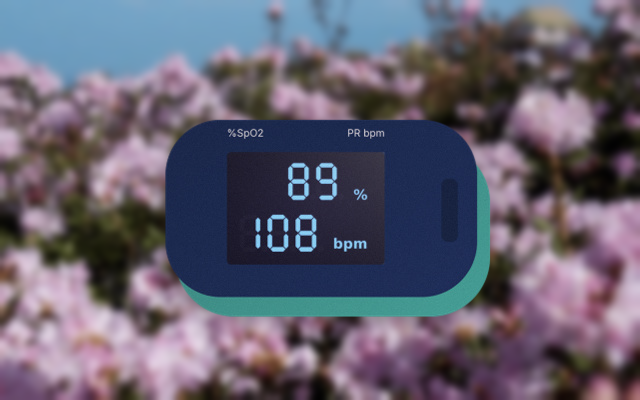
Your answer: 89 %
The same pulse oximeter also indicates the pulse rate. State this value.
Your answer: 108 bpm
